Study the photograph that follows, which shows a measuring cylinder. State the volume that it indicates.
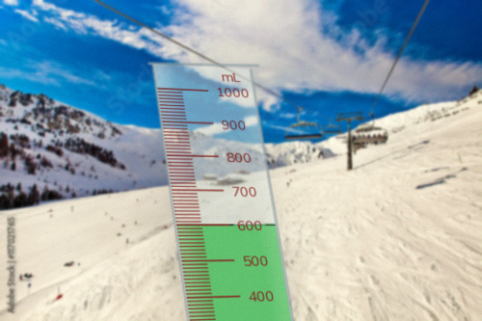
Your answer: 600 mL
